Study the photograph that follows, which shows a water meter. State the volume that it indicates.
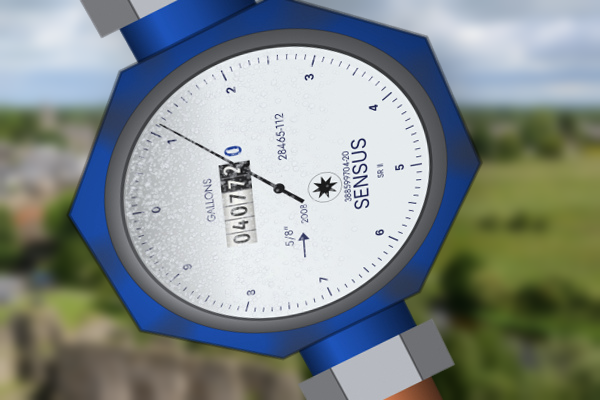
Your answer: 407721.1 gal
